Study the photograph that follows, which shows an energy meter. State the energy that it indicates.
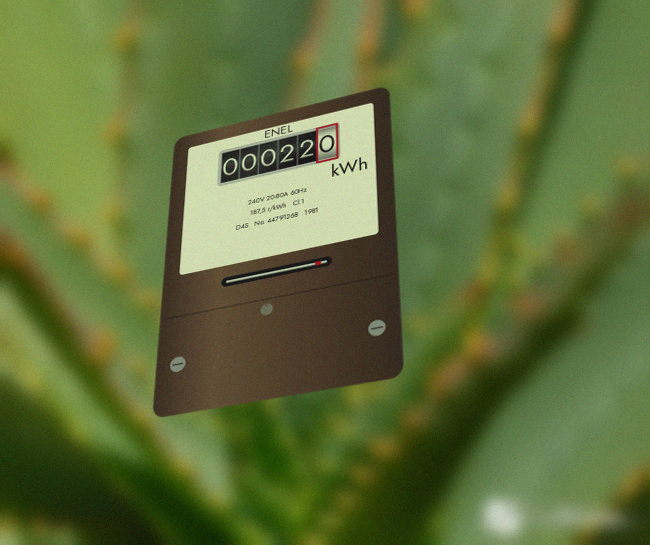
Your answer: 22.0 kWh
